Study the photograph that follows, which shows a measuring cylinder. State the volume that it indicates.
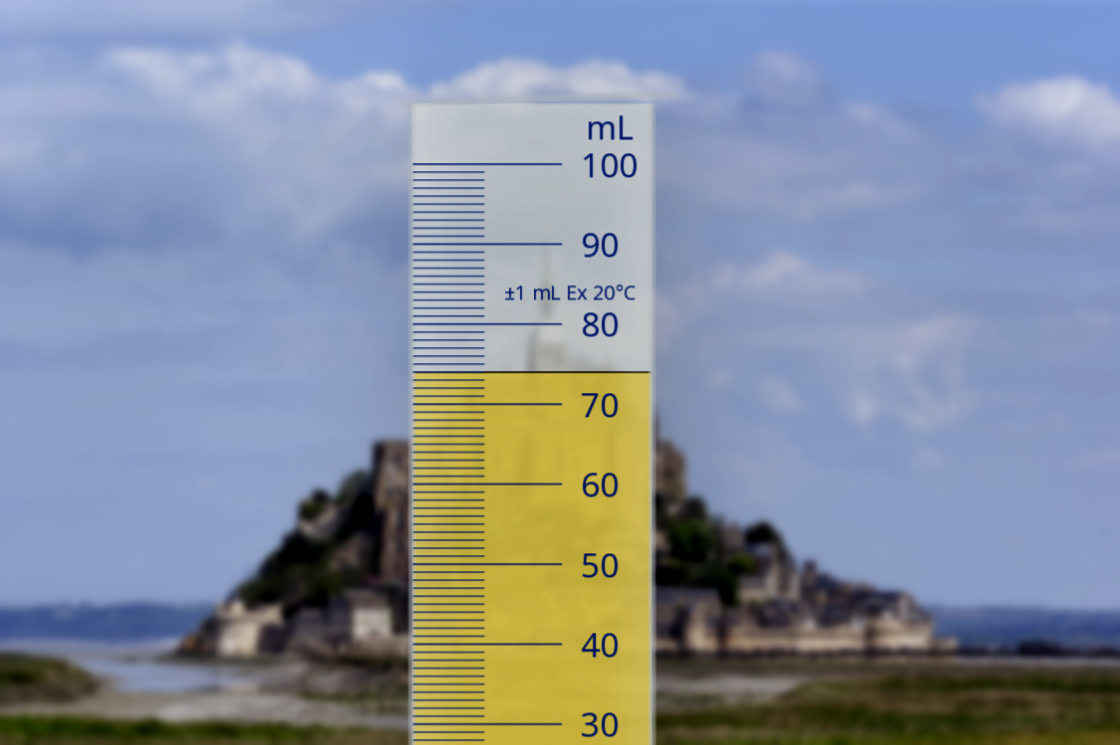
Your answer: 74 mL
